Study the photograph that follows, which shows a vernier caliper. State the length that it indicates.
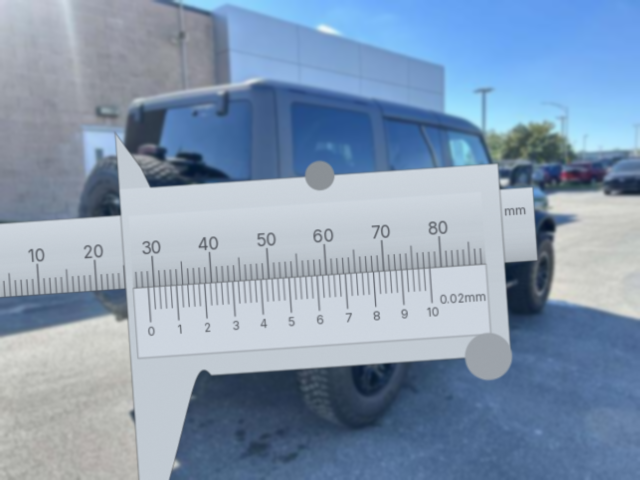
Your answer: 29.0 mm
